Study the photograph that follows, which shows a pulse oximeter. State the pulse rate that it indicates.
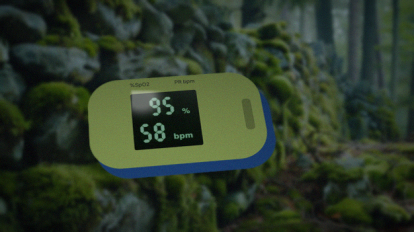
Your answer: 58 bpm
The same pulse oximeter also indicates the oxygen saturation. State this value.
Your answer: 95 %
